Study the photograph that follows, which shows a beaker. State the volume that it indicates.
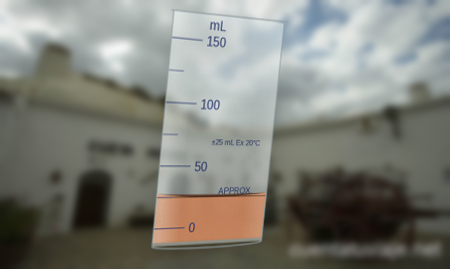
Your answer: 25 mL
